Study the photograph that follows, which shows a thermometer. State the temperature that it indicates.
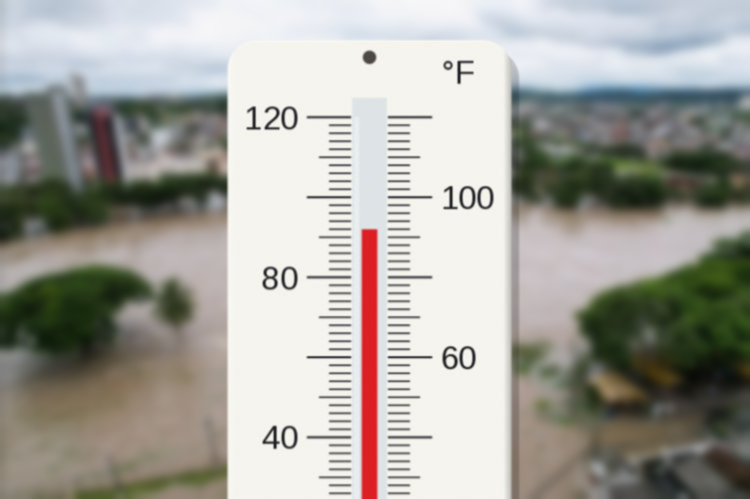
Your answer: 92 °F
